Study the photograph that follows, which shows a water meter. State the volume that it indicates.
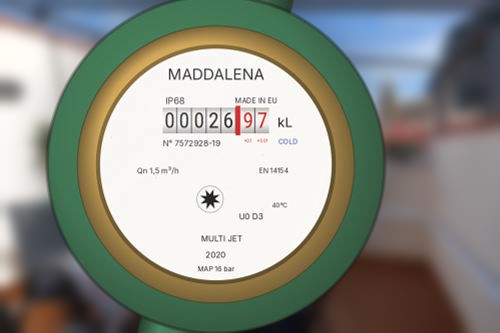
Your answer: 26.97 kL
